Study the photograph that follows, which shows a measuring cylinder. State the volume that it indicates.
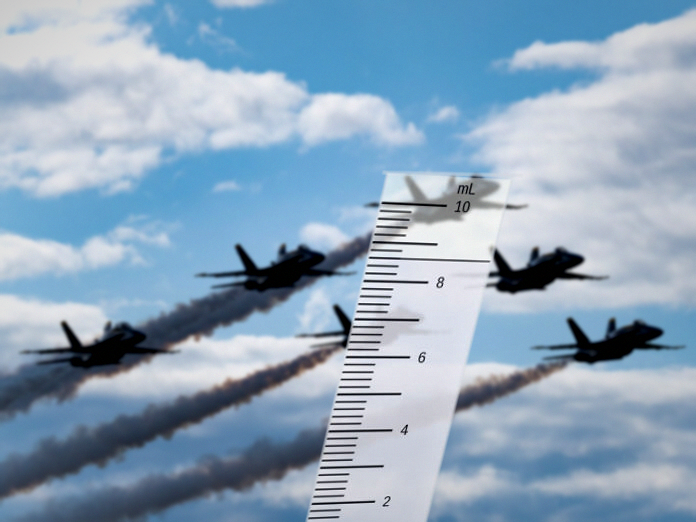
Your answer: 8.6 mL
